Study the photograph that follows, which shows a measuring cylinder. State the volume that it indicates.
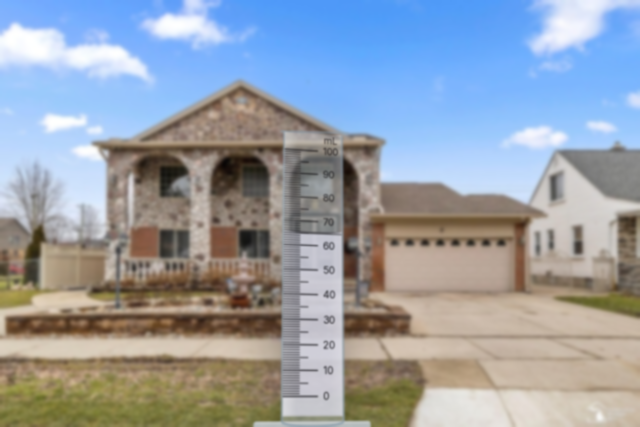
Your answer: 65 mL
